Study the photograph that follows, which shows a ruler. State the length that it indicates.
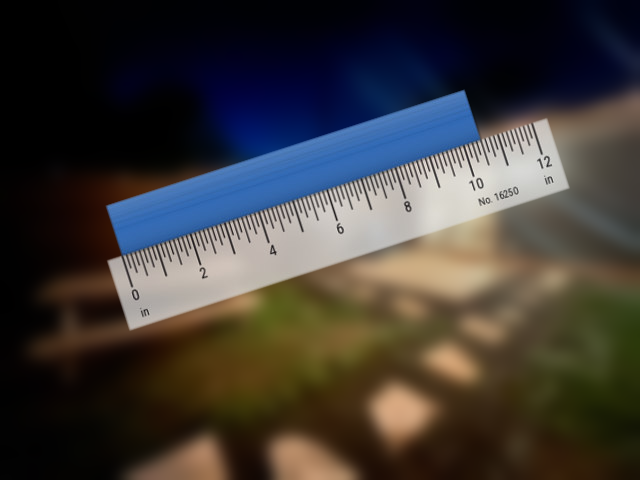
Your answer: 10.5 in
